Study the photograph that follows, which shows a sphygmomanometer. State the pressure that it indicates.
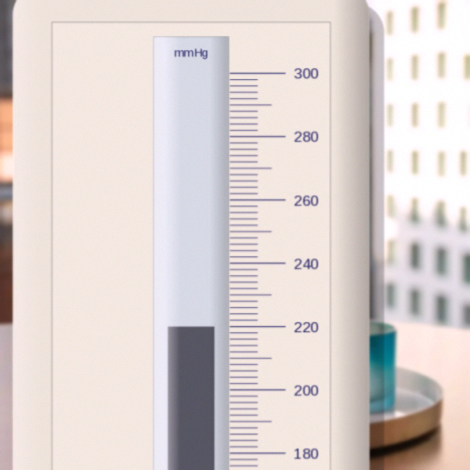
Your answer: 220 mmHg
